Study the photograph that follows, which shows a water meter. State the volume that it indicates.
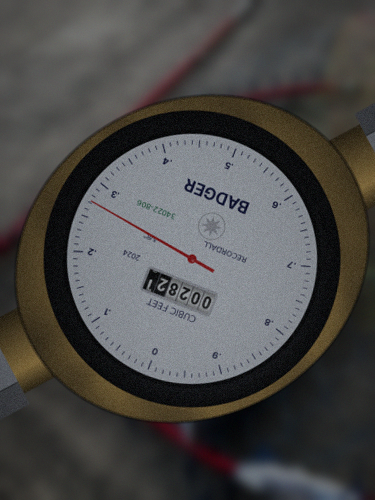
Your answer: 2821.27 ft³
